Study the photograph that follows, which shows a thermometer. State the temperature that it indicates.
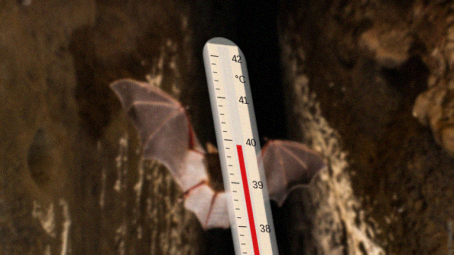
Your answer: 39.9 °C
